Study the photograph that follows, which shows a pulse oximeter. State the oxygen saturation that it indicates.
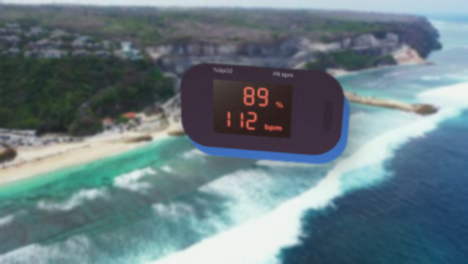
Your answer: 89 %
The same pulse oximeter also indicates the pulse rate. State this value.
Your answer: 112 bpm
